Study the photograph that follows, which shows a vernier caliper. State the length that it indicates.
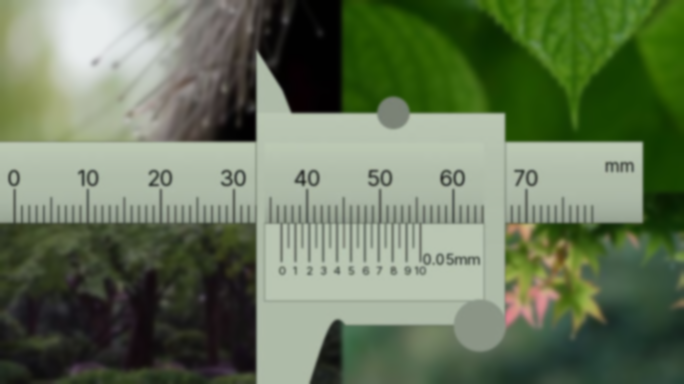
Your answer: 36.5 mm
